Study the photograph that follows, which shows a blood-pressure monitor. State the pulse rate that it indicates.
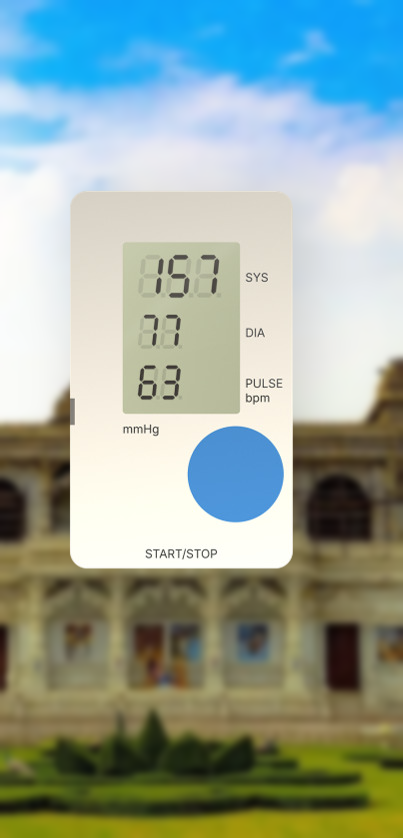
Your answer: 63 bpm
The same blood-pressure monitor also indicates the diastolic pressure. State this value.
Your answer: 77 mmHg
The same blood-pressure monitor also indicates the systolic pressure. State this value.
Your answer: 157 mmHg
